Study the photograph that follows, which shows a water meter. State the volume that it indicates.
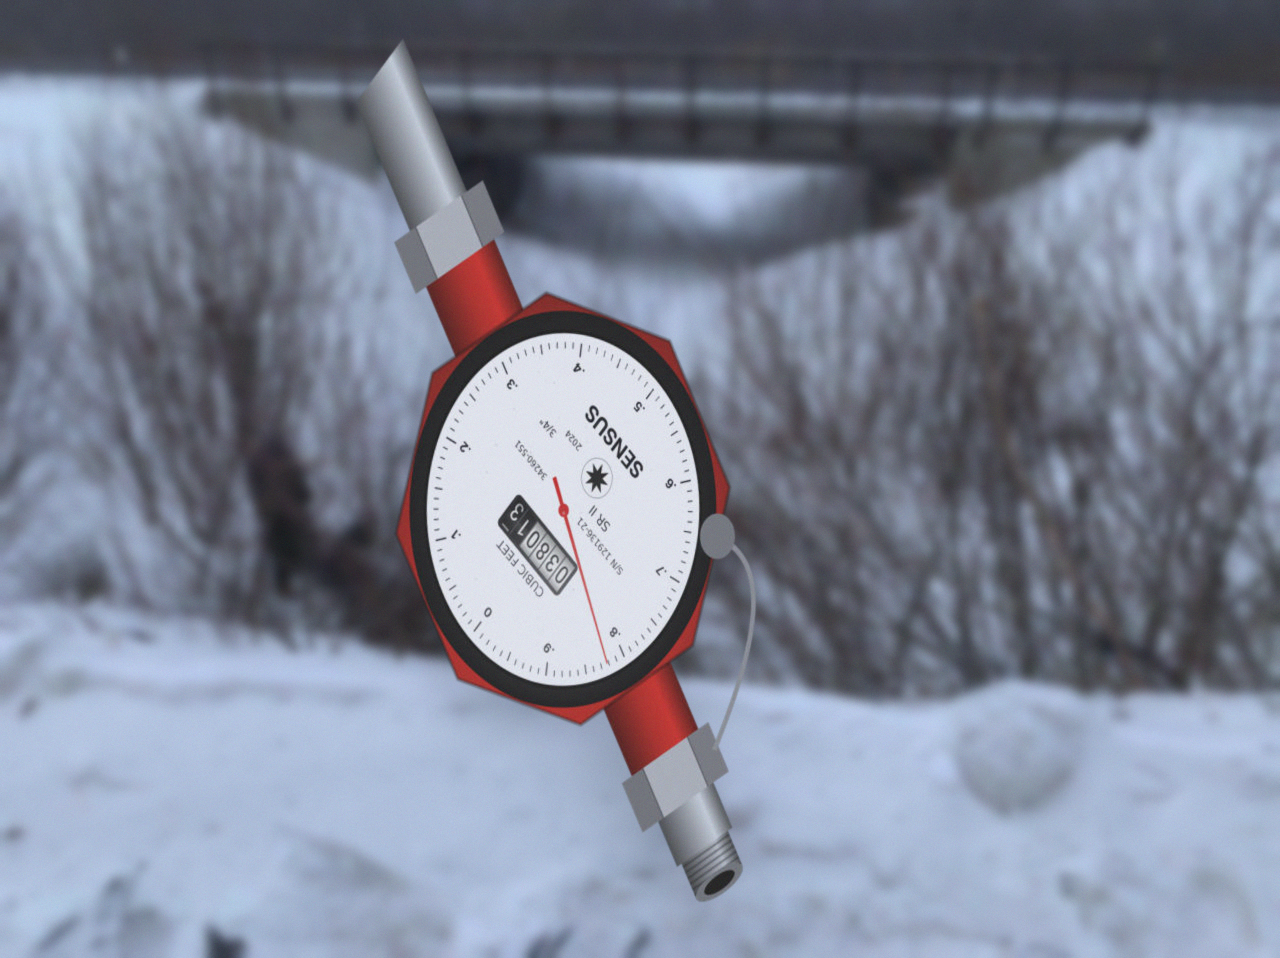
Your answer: 38012.82 ft³
